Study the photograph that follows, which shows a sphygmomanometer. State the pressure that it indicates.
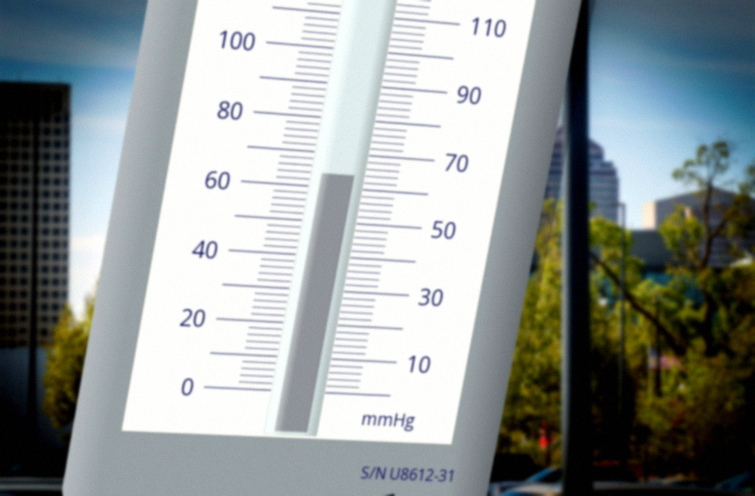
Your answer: 64 mmHg
